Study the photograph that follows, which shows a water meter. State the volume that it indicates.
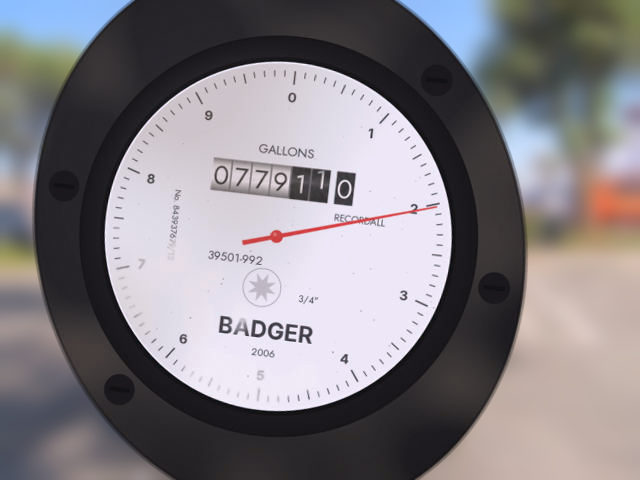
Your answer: 779112.0 gal
